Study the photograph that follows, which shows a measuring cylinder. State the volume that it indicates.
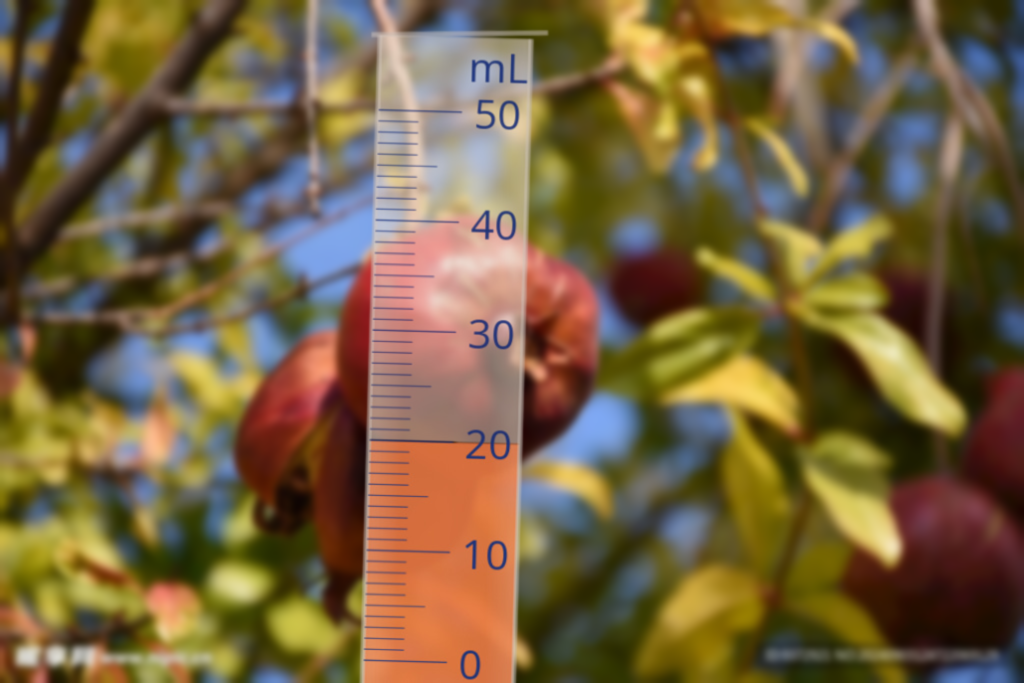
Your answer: 20 mL
